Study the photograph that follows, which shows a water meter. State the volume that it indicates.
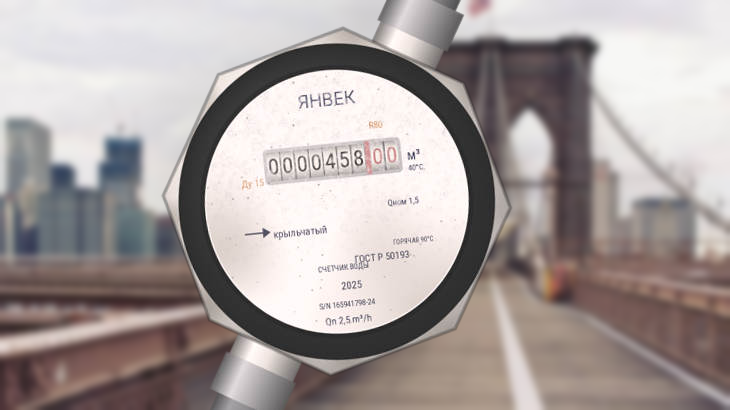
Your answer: 458.00 m³
